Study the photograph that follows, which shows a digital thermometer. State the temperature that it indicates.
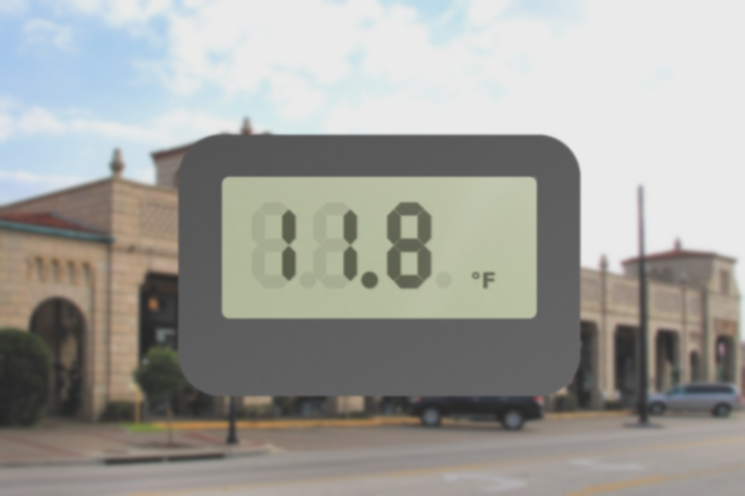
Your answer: 11.8 °F
